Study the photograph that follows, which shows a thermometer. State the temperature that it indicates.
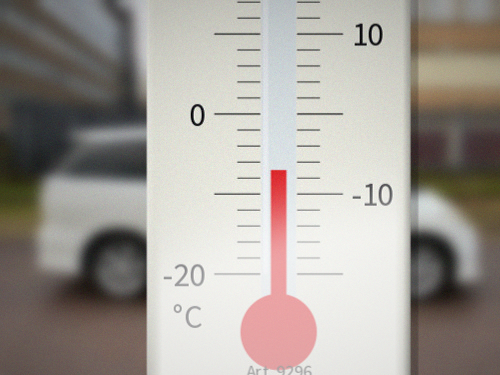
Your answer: -7 °C
